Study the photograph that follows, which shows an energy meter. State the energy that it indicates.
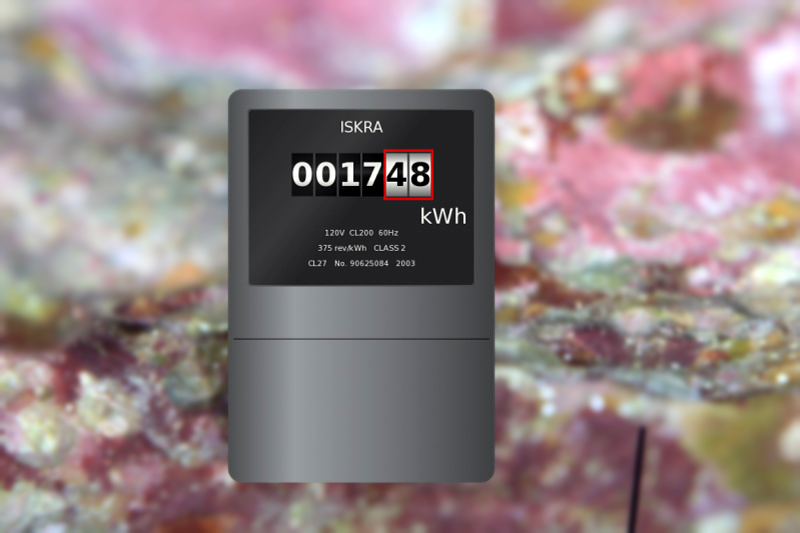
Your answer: 17.48 kWh
